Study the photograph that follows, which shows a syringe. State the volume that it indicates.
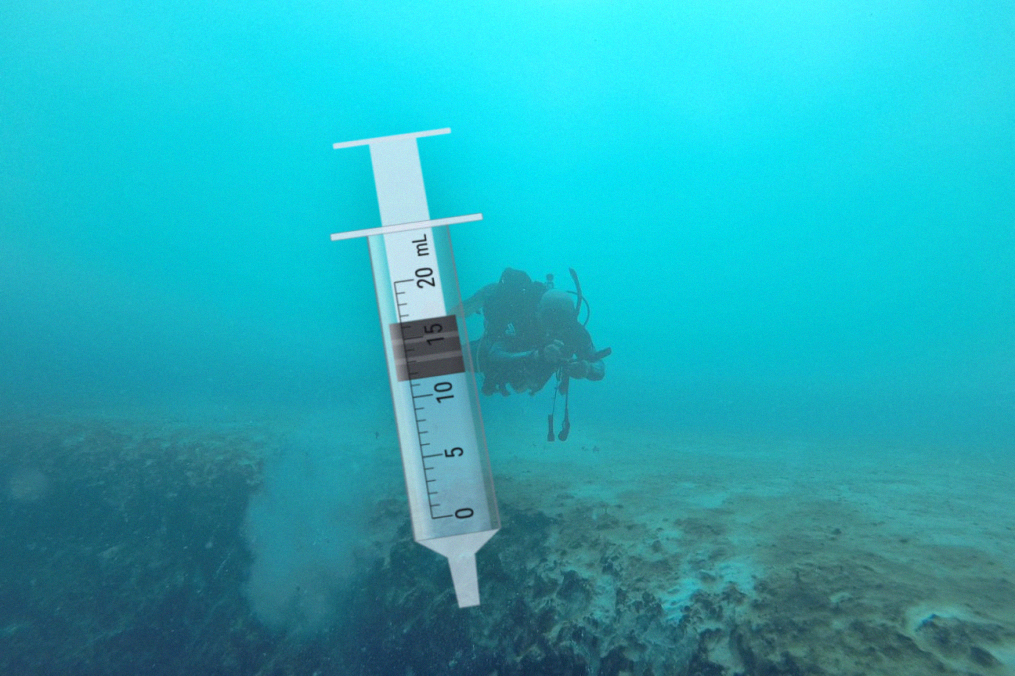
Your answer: 11.5 mL
